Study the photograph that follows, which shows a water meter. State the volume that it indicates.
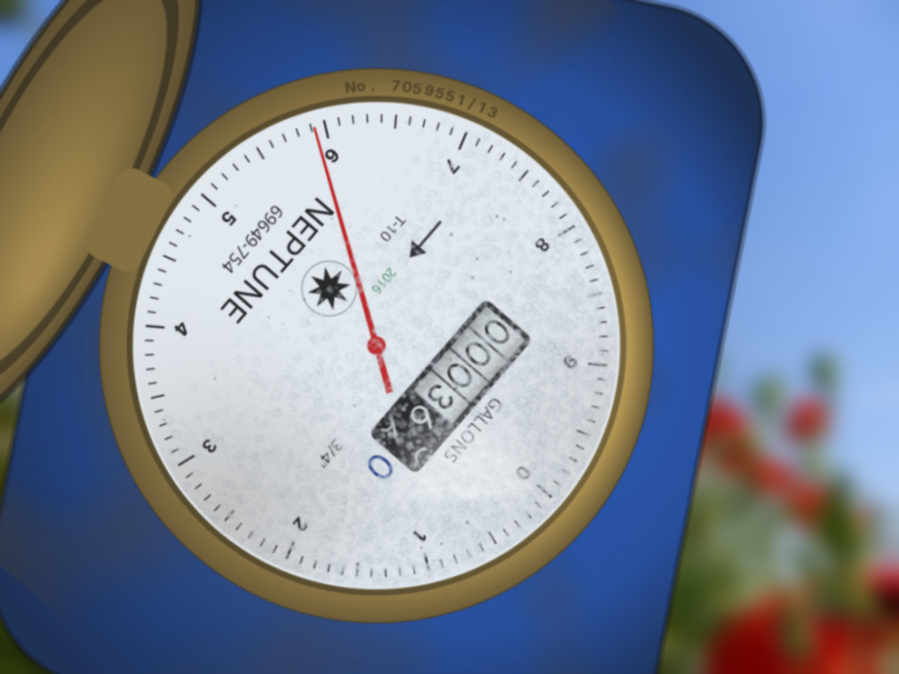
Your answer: 3655.9 gal
